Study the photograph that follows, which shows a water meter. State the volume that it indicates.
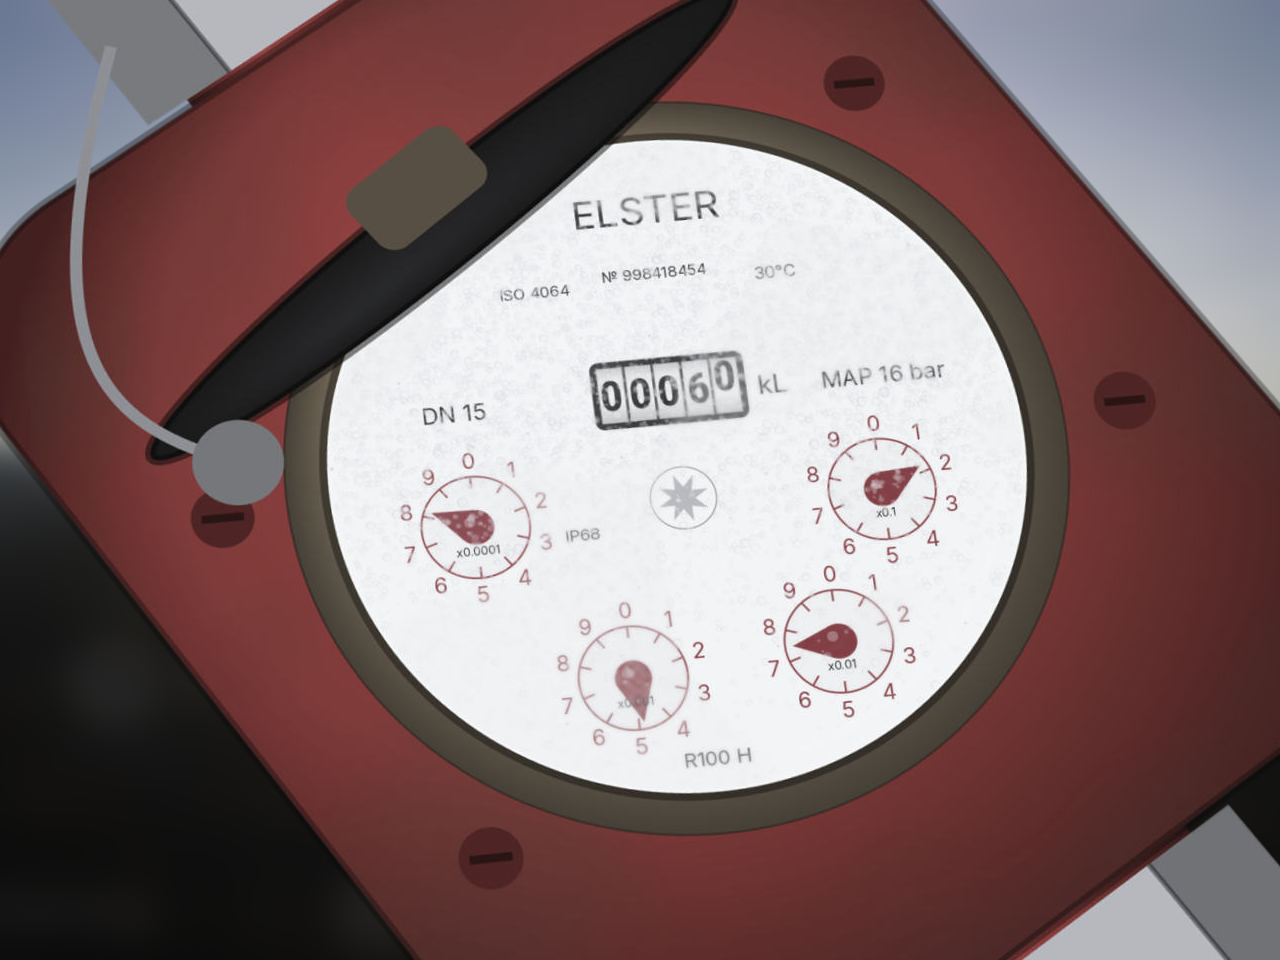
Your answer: 60.1748 kL
